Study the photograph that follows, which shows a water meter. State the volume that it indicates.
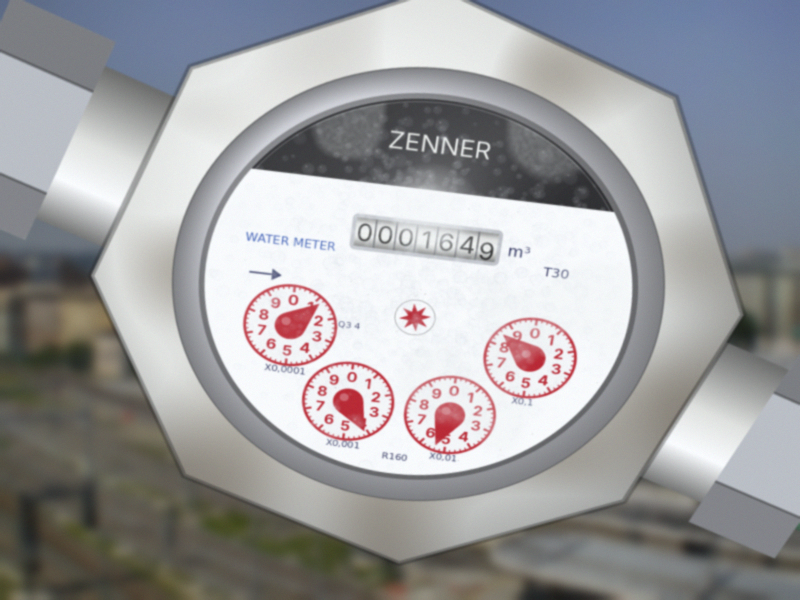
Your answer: 1648.8541 m³
